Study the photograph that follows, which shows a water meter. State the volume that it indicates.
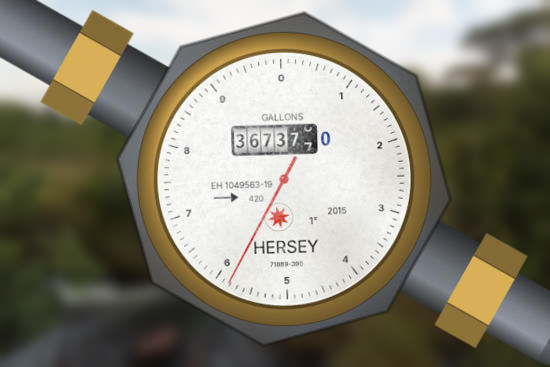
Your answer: 3673765.8 gal
